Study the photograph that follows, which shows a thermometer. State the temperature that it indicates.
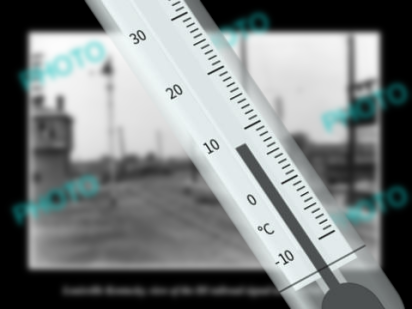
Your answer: 8 °C
